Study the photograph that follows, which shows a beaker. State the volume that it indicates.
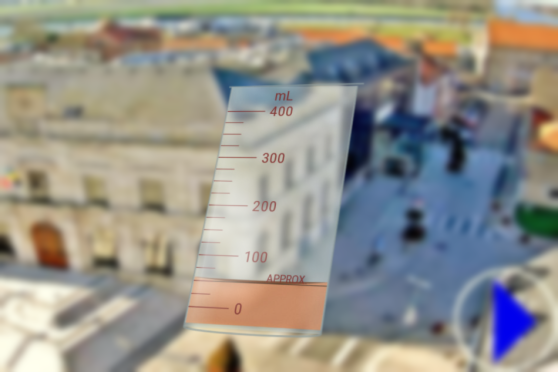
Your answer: 50 mL
